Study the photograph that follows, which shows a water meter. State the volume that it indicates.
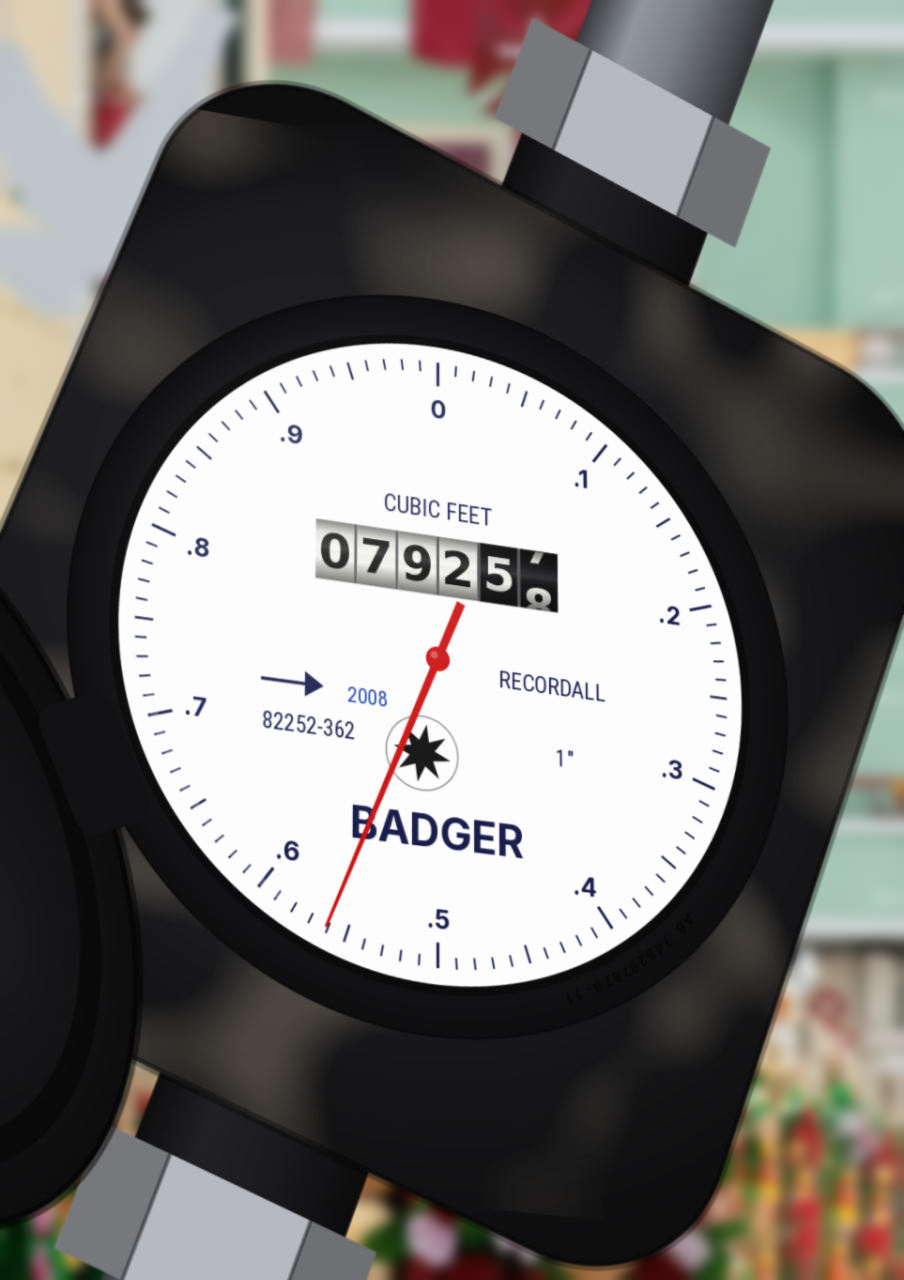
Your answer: 79257.56 ft³
